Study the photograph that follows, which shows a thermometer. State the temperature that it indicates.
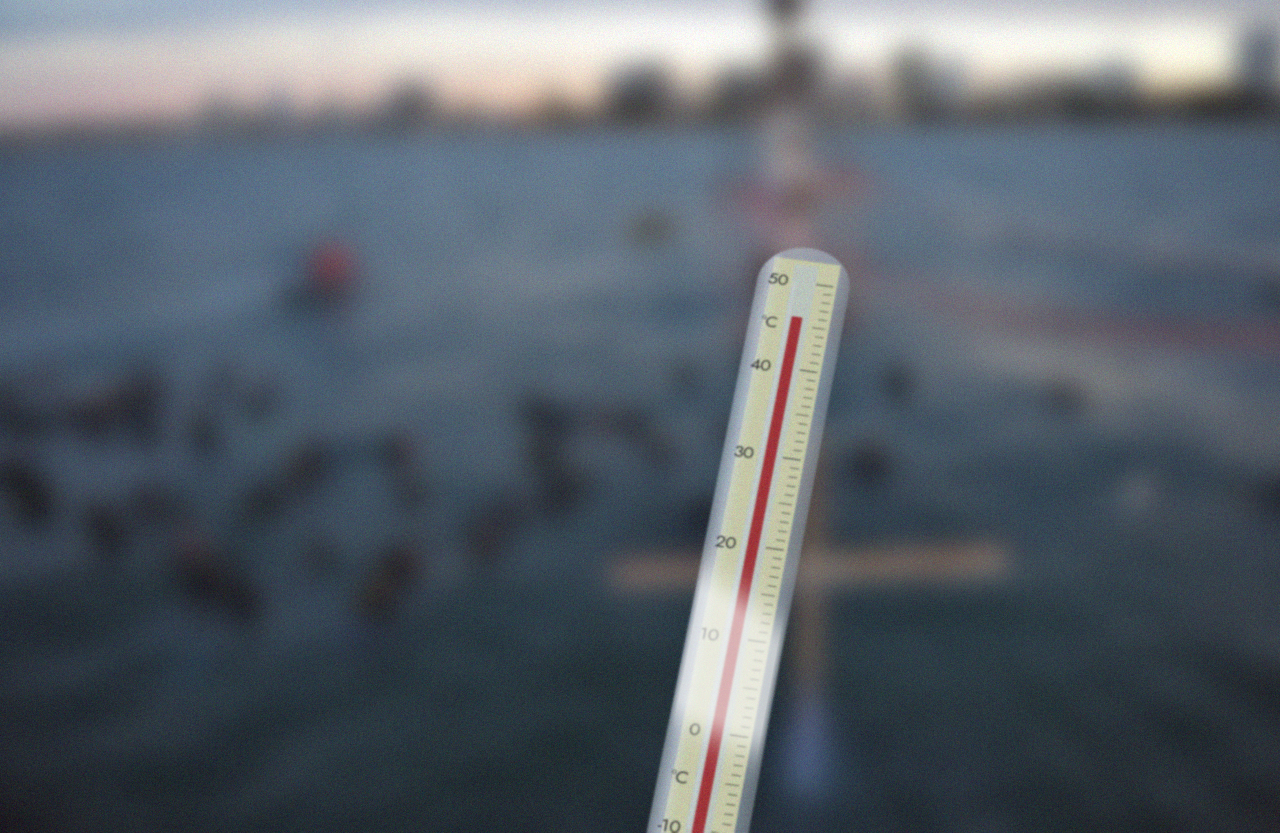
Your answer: 46 °C
